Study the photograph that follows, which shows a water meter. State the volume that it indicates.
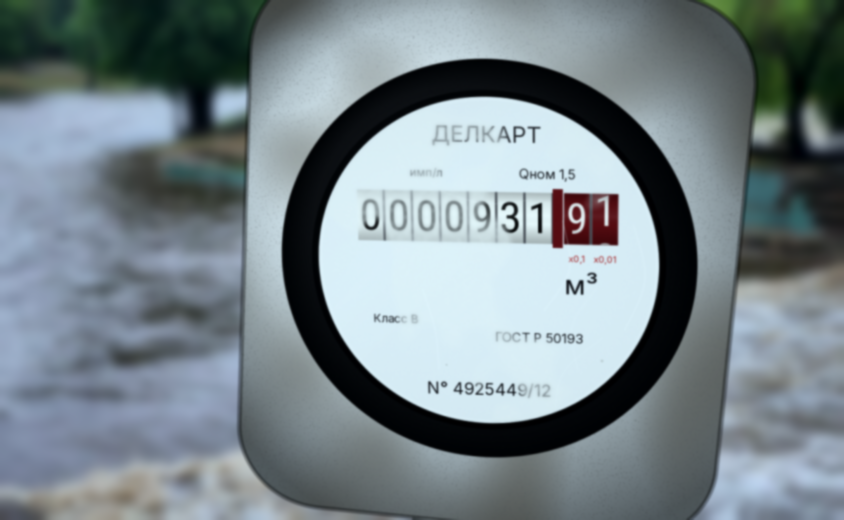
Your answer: 931.91 m³
